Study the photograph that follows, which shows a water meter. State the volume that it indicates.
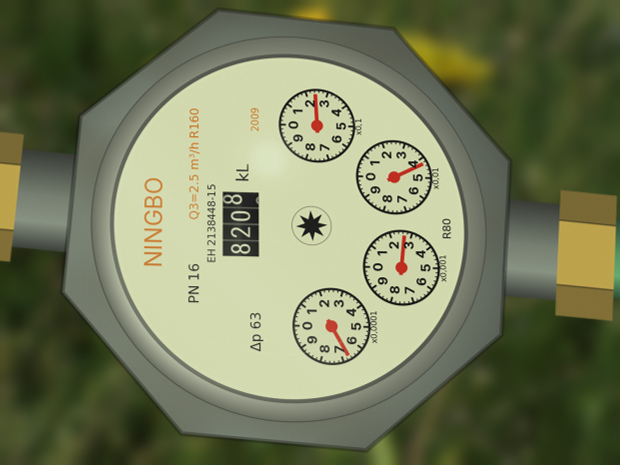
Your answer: 8208.2426 kL
